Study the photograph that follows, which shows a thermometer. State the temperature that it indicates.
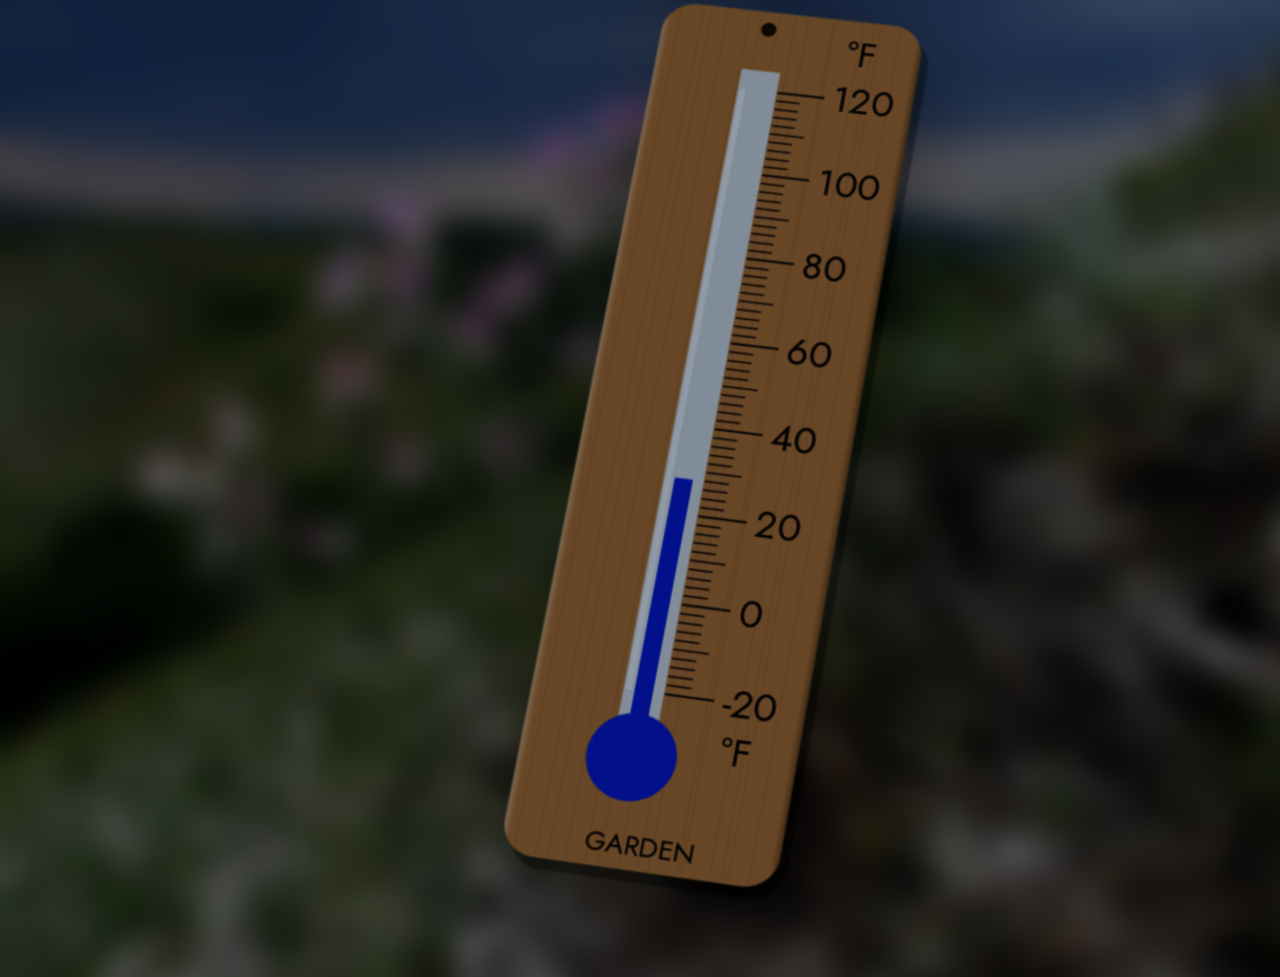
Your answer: 28 °F
